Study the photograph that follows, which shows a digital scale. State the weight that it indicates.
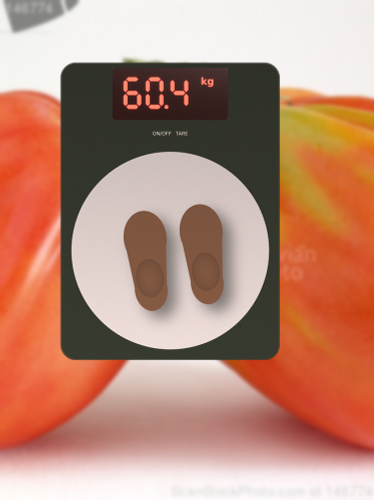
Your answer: 60.4 kg
